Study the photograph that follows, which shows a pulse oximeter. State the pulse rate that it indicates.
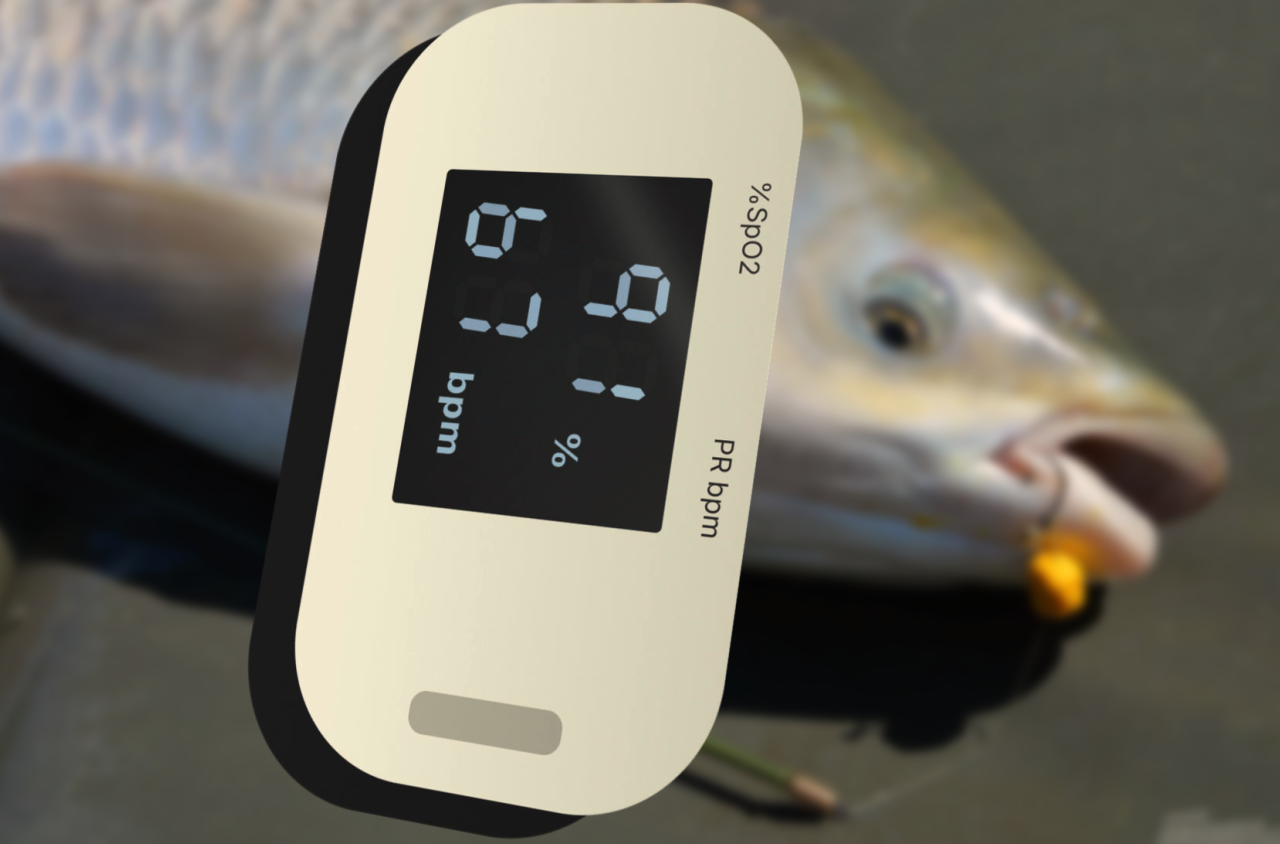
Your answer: 67 bpm
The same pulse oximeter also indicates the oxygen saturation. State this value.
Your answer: 91 %
